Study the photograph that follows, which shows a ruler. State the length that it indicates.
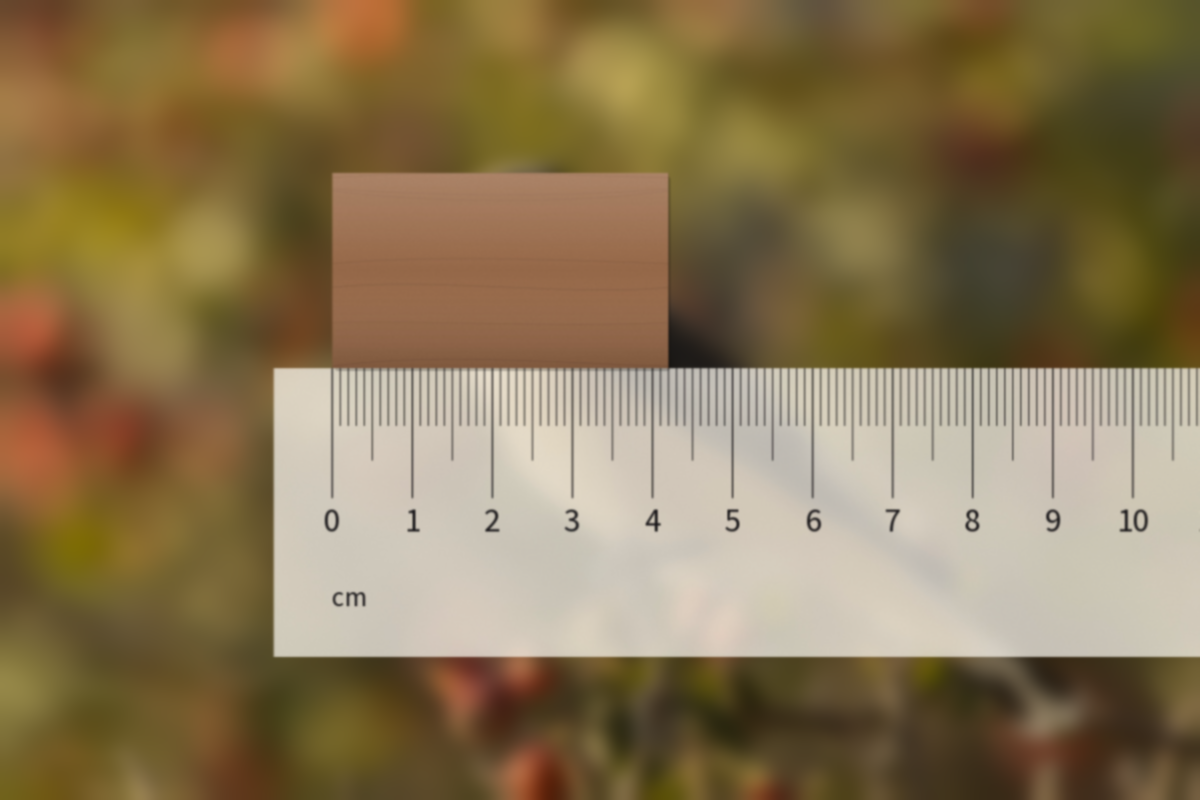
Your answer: 4.2 cm
